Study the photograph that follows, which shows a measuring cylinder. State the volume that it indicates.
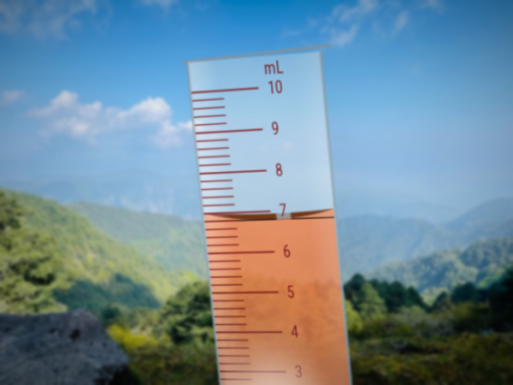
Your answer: 6.8 mL
